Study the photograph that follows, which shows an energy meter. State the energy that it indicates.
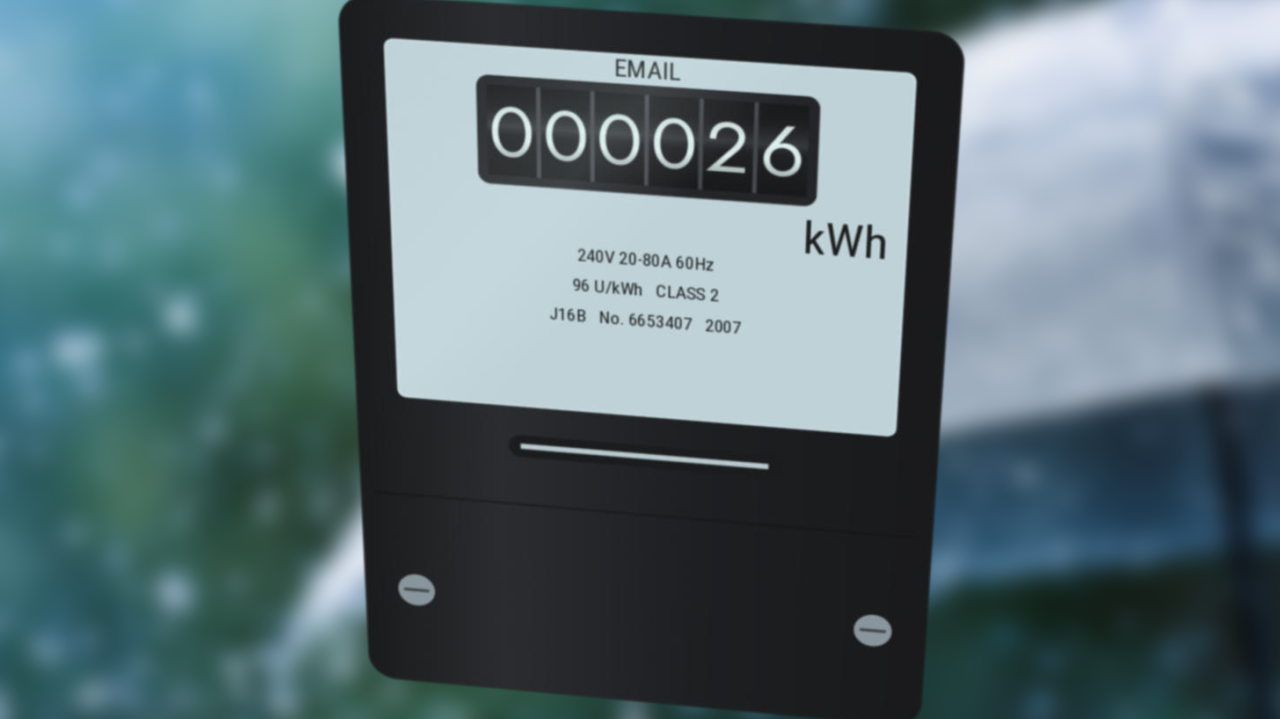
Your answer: 26 kWh
